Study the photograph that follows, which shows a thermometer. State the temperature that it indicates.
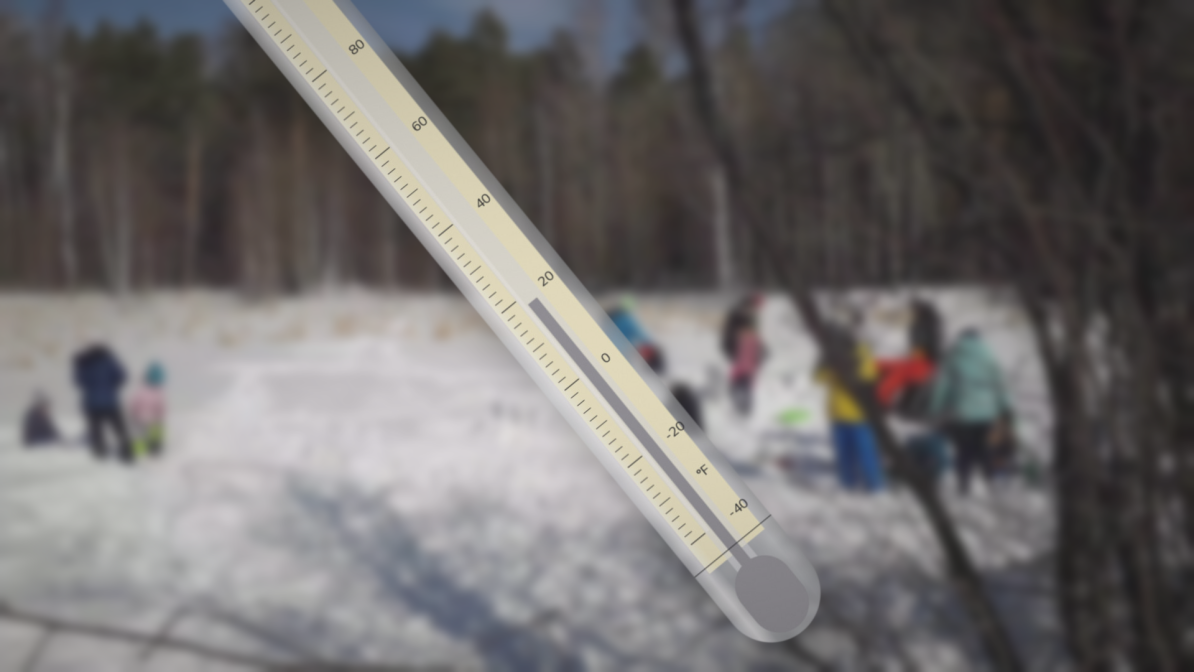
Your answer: 18 °F
